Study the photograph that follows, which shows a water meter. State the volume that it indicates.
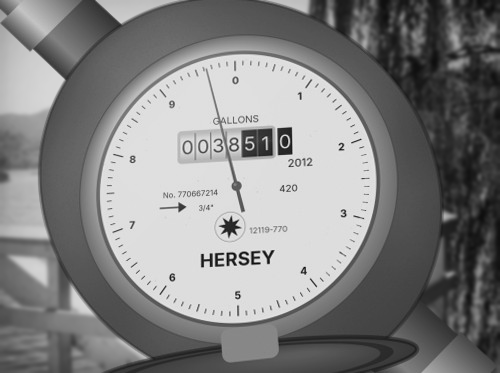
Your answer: 38509.6 gal
